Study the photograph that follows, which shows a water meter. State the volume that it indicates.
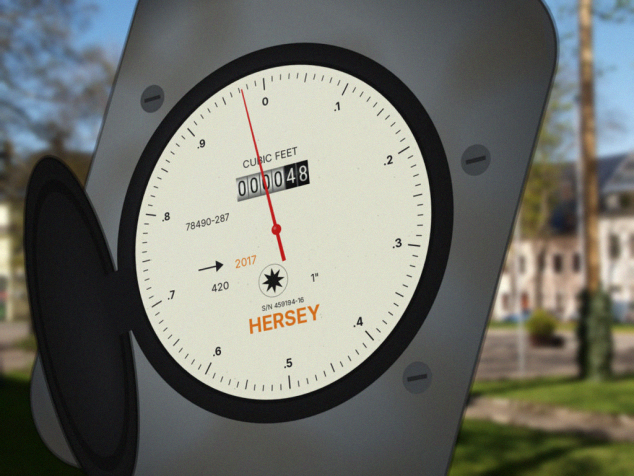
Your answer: 47.97 ft³
